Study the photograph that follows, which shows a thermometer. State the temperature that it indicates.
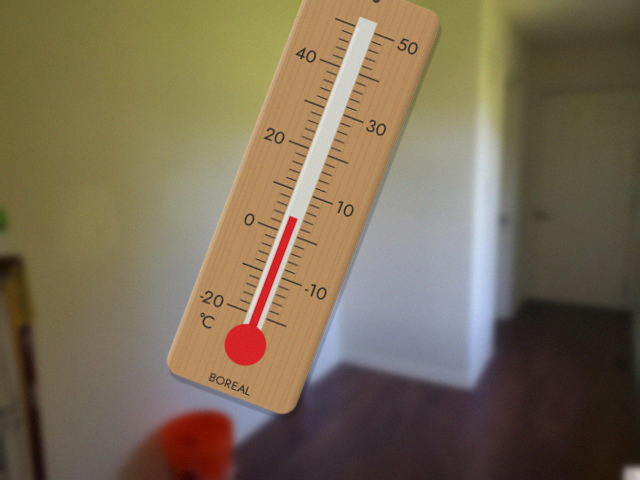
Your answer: 4 °C
